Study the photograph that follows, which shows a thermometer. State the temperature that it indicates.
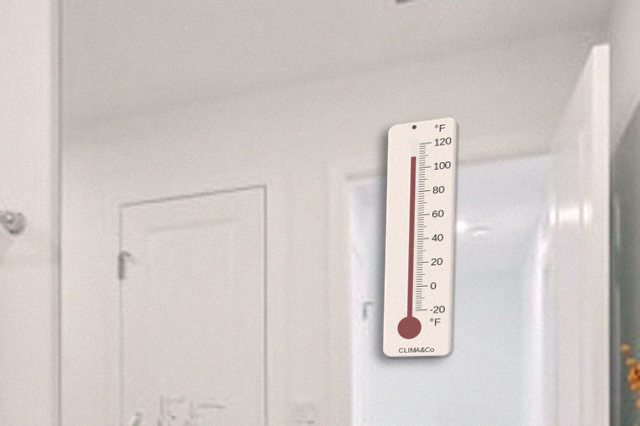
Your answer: 110 °F
